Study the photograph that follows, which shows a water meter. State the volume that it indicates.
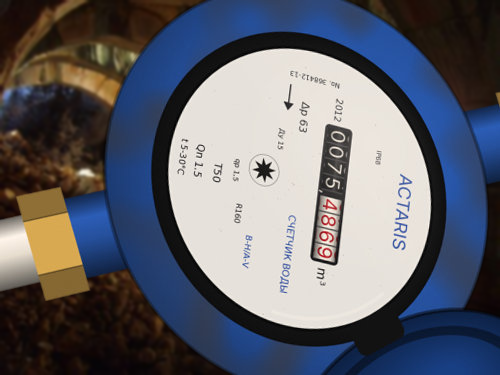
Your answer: 75.4869 m³
